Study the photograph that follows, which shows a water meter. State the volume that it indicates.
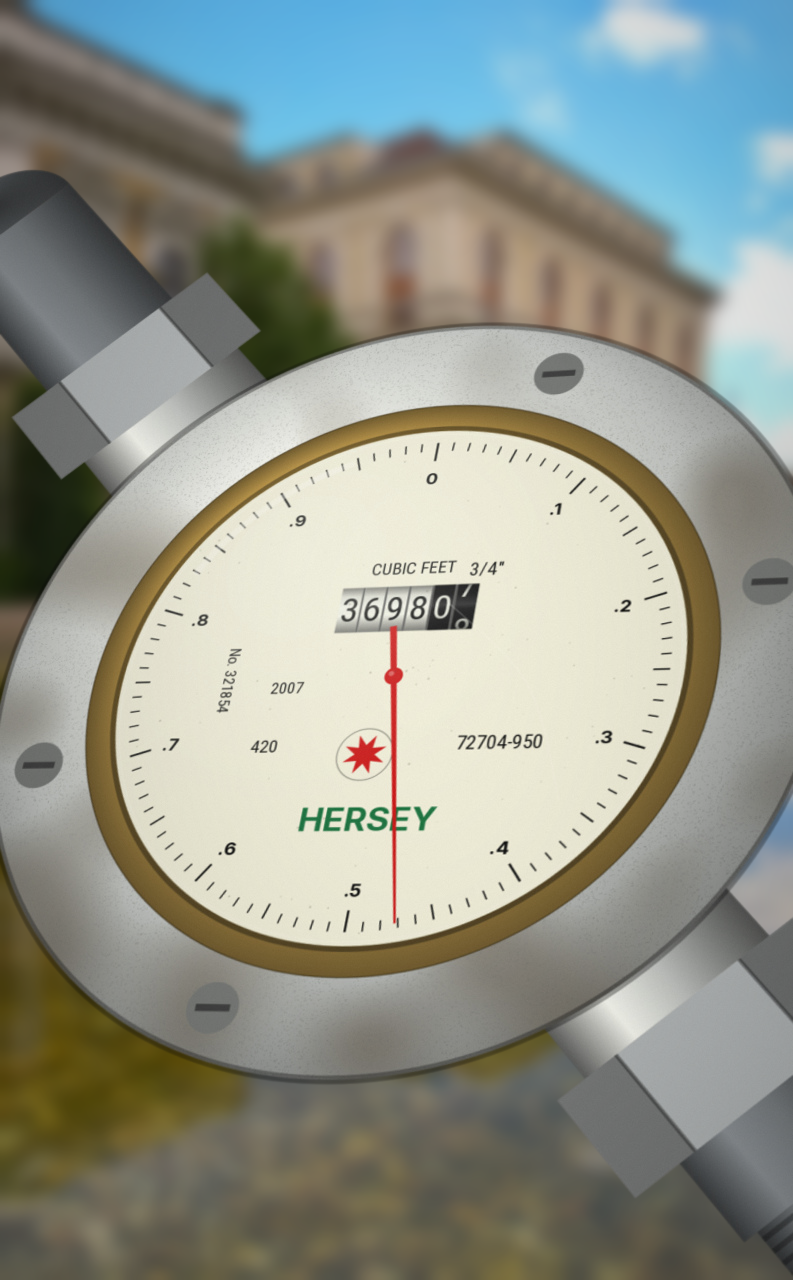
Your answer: 369807.47 ft³
